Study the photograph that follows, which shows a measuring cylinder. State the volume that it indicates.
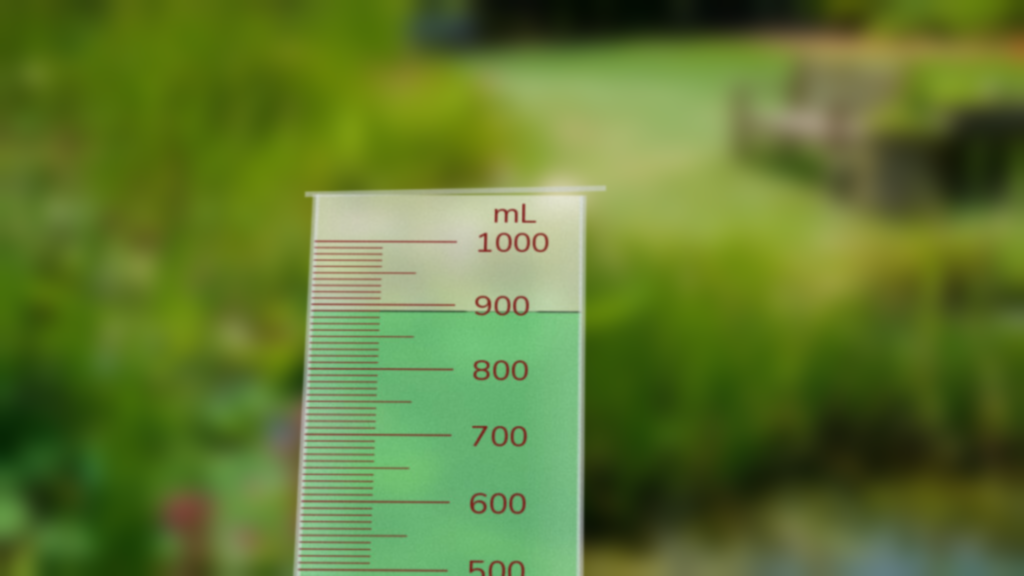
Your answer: 890 mL
